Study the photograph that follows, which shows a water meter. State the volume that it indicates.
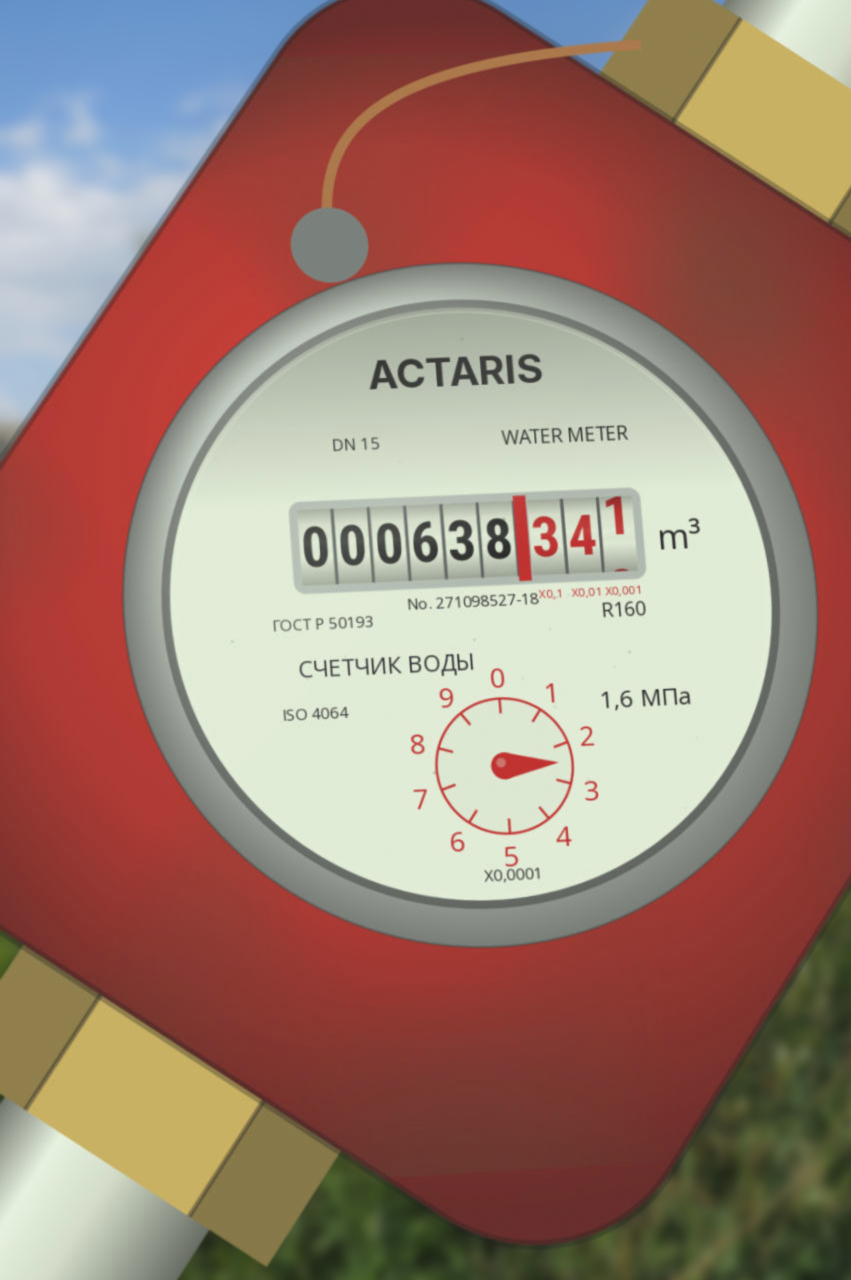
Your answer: 638.3412 m³
